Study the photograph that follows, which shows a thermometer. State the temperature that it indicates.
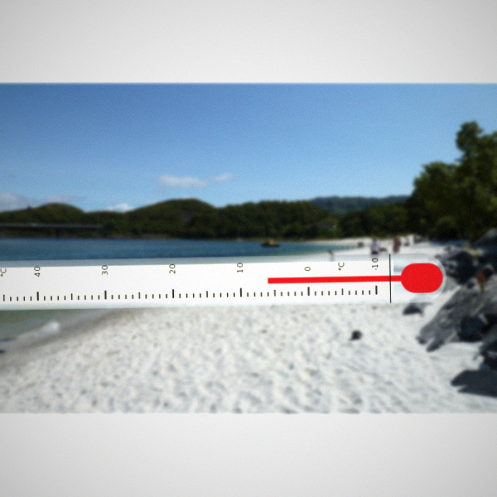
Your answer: 6 °C
